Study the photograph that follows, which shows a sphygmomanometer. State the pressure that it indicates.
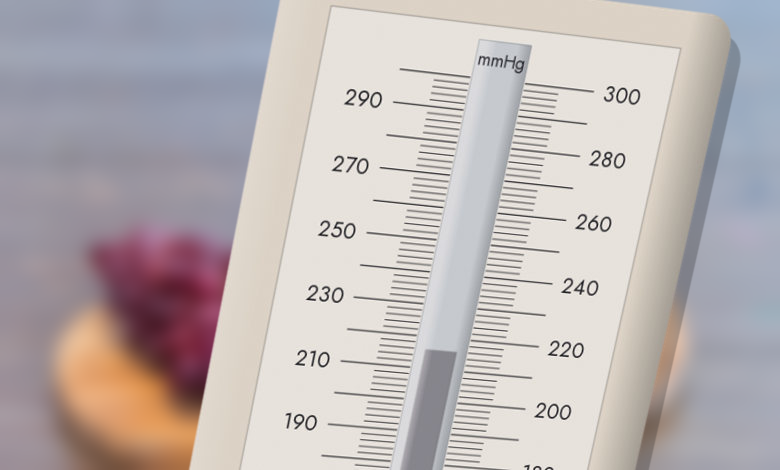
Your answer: 216 mmHg
